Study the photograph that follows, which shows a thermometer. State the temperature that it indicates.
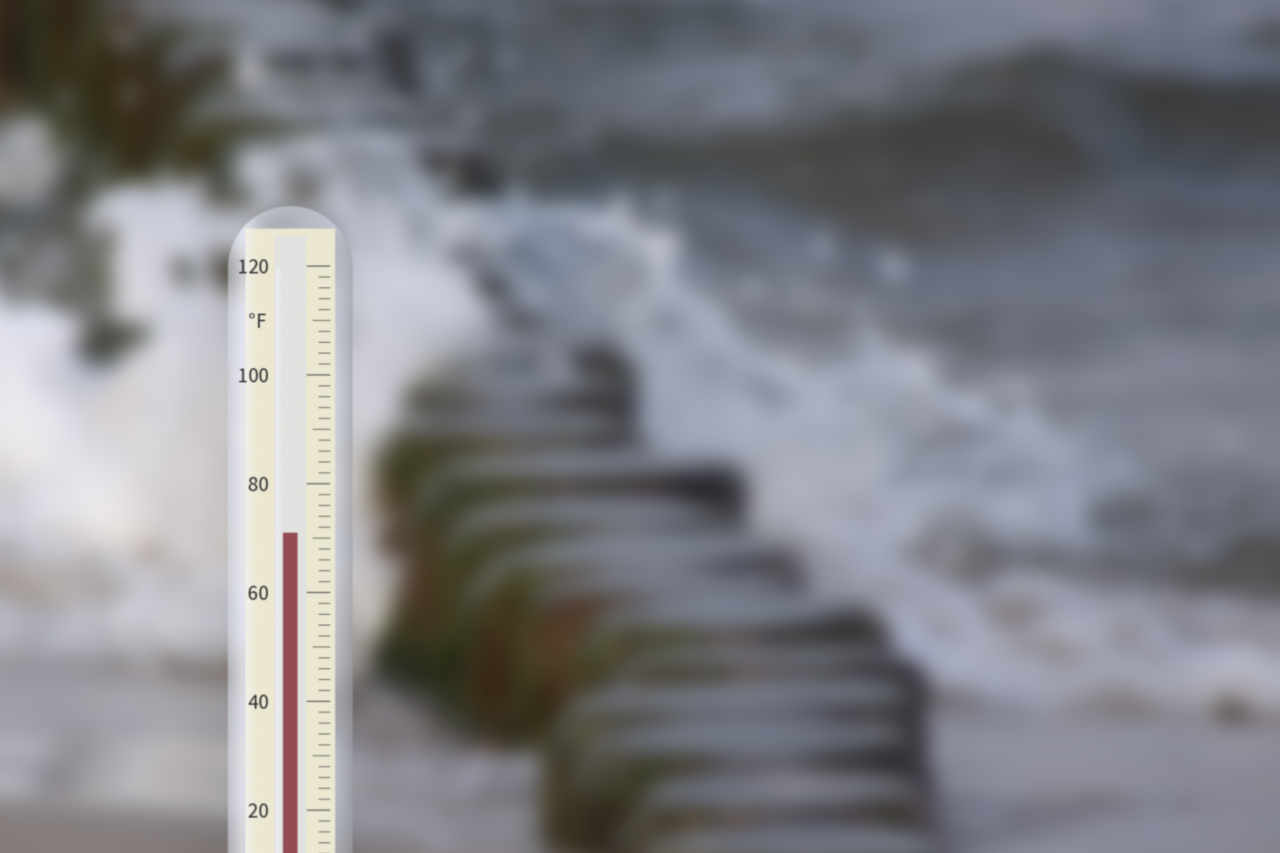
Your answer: 71 °F
